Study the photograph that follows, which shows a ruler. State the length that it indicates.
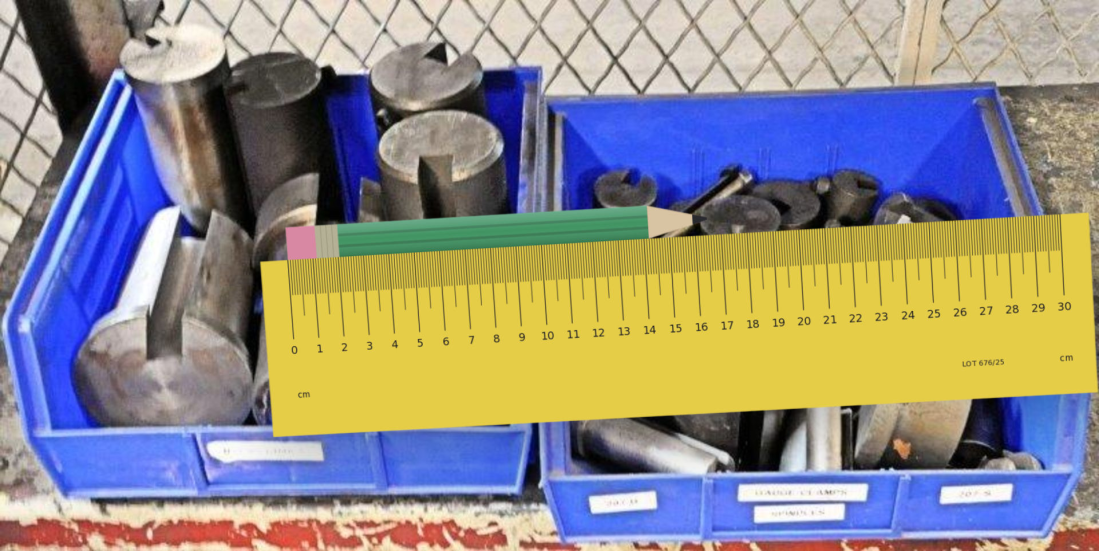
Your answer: 16.5 cm
